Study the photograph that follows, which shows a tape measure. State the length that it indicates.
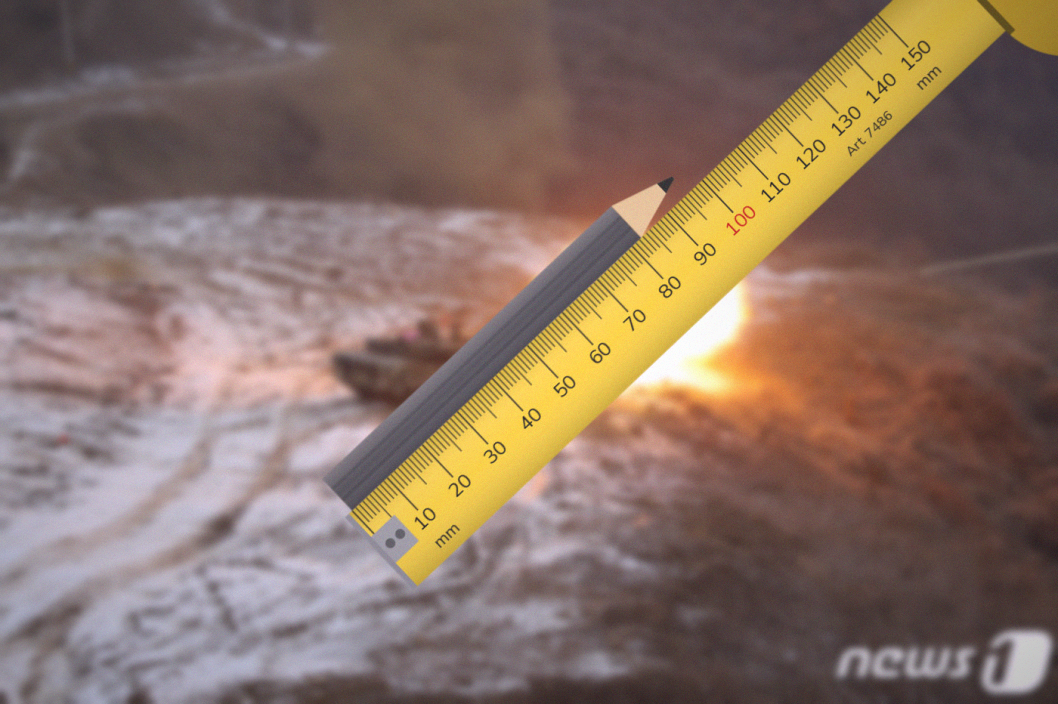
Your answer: 96 mm
